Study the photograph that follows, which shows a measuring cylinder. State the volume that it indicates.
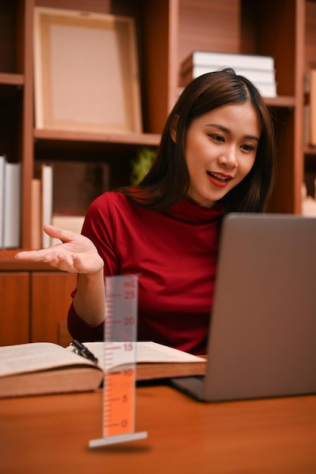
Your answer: 10 mL
